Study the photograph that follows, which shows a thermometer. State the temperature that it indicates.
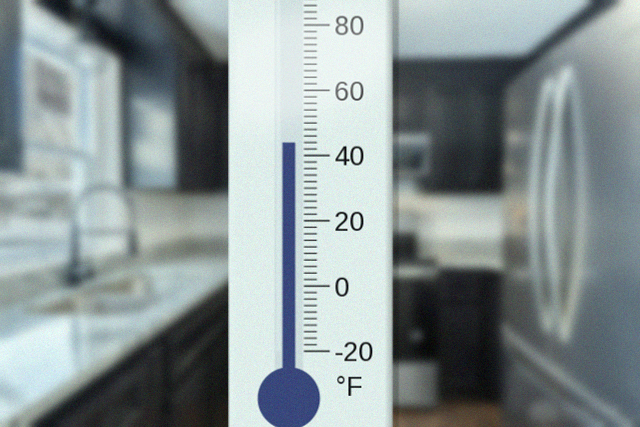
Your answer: 44 °F
